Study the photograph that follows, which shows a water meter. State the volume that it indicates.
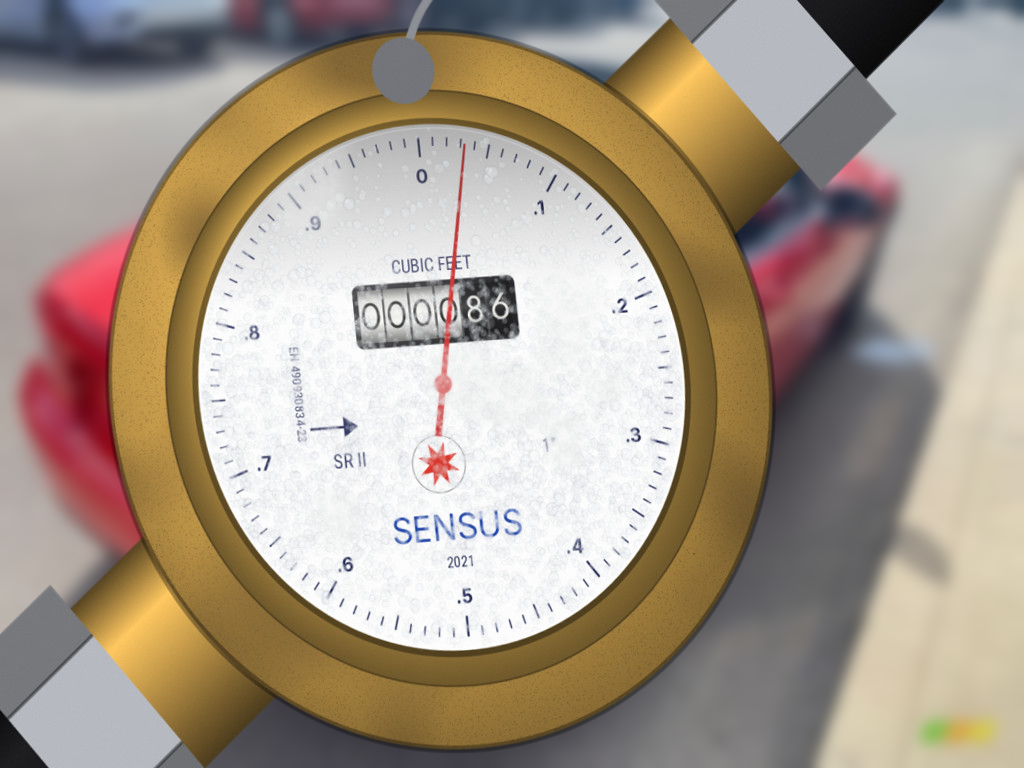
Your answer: 86.03 ft³
